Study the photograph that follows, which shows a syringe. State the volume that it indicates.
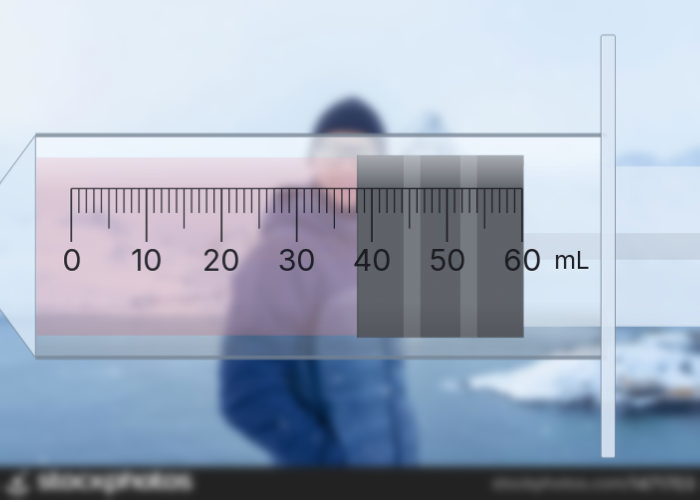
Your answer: 38 mL
